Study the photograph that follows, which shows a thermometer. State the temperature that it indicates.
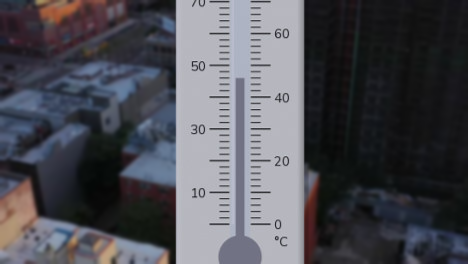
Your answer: 46 °C
